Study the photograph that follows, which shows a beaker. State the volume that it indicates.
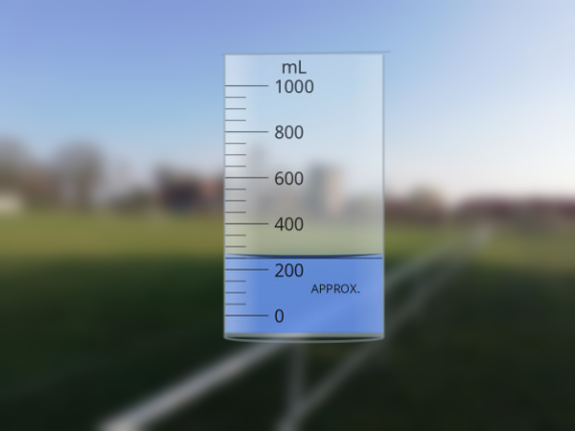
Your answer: 250 mL
